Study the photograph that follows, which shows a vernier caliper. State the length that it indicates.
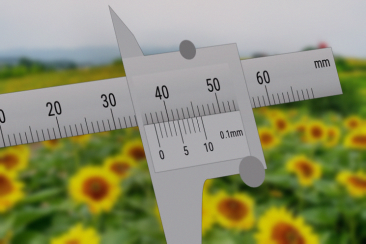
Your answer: 37.2 mm
